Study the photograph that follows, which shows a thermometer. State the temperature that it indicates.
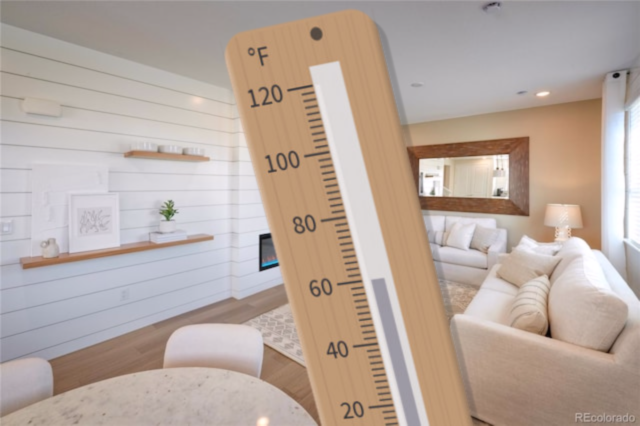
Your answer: 60 °F
